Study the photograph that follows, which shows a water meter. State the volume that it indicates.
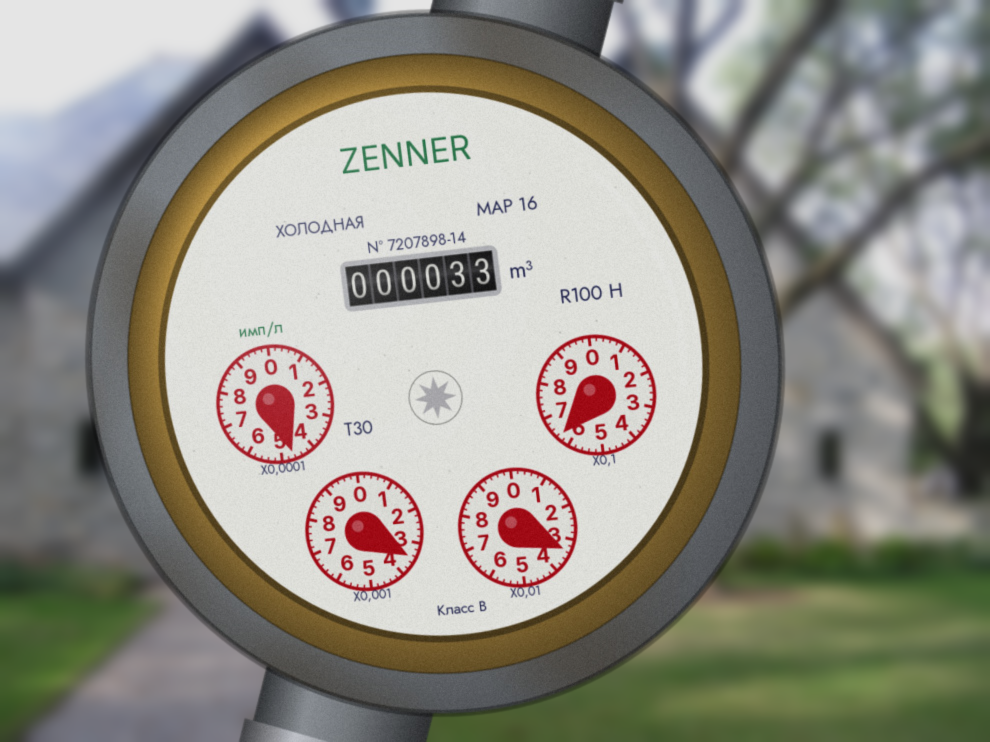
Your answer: 33.6334 m³
